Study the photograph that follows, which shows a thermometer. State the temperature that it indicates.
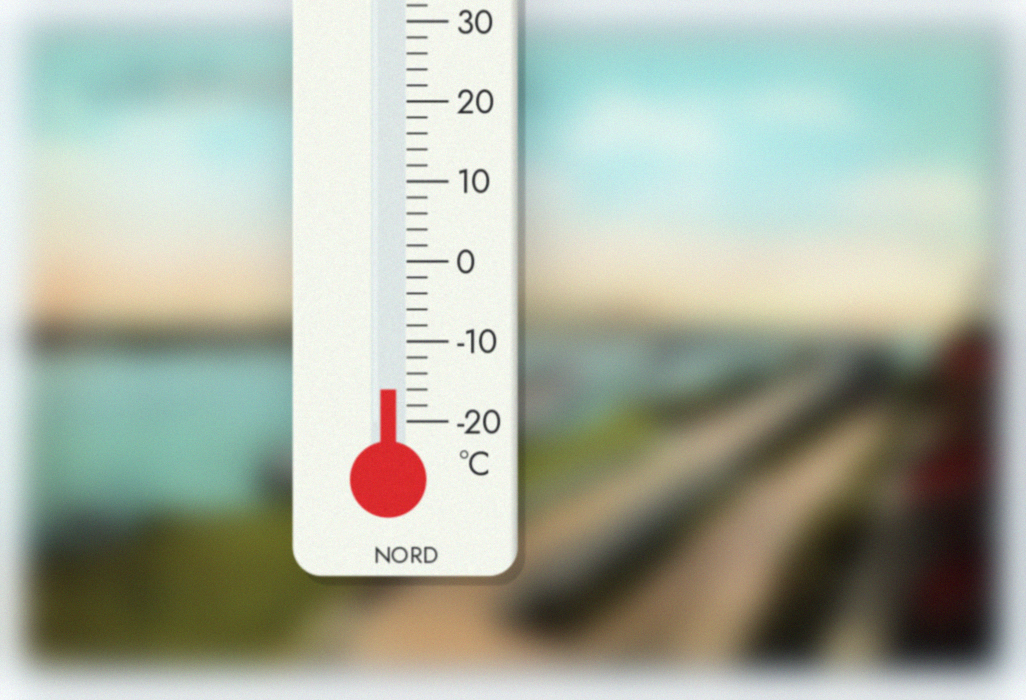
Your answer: -16 °C
